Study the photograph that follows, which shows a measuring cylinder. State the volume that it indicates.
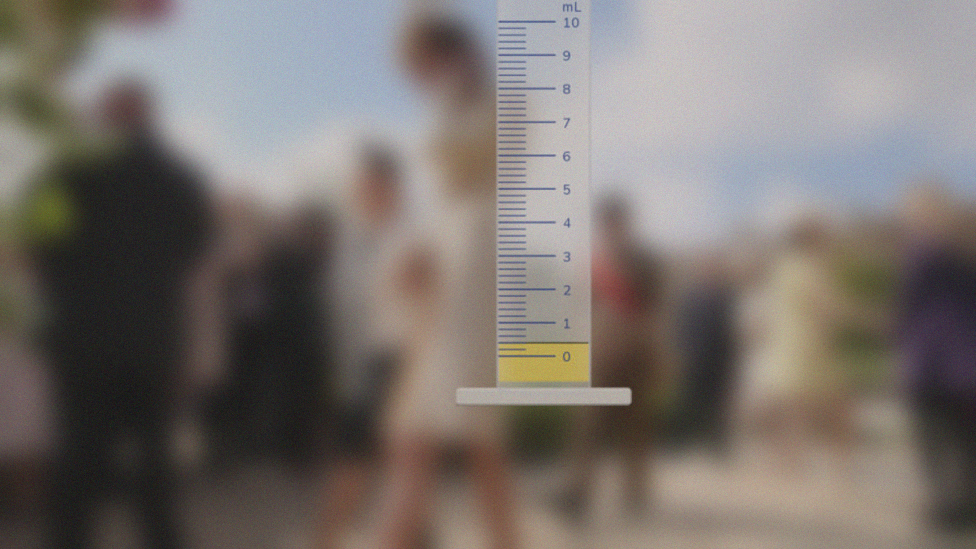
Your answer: 0.4 mL
